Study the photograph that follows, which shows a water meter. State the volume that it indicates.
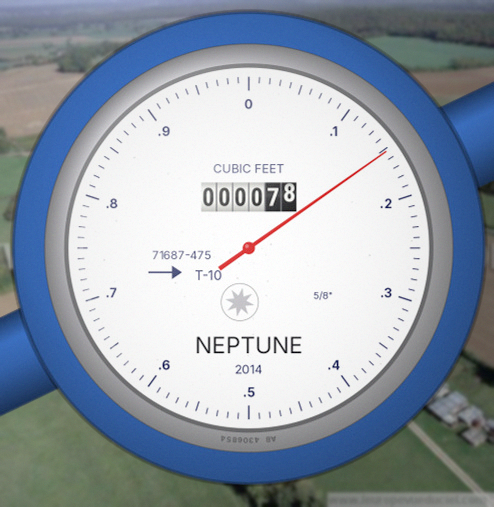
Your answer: 78.15 ft³
